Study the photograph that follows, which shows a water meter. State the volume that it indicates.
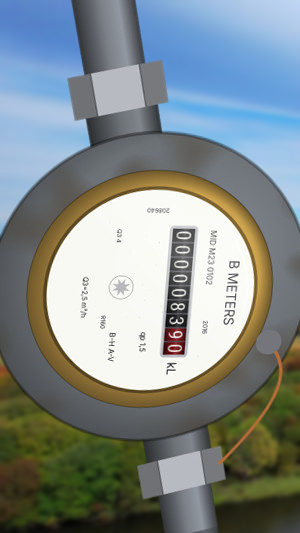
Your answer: 83.90 kL
